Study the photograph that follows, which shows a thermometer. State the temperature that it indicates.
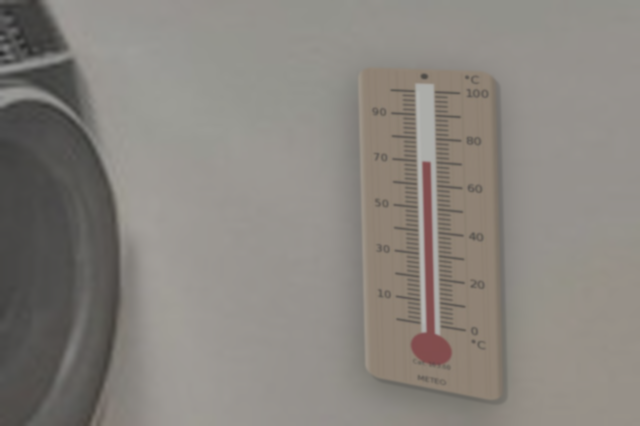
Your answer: 70 °C
